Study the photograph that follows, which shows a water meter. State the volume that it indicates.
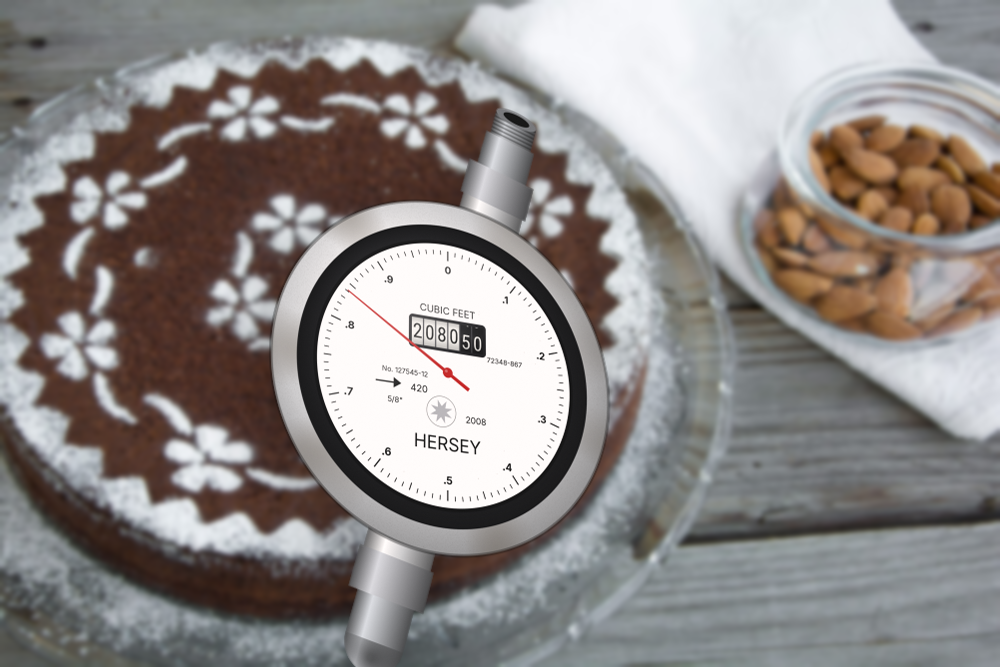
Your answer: 208049.84 ft³
